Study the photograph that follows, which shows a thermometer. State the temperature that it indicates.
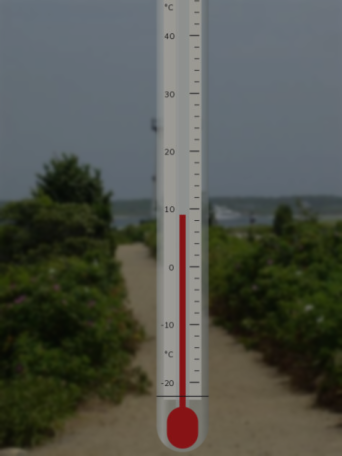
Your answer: 9 °C
